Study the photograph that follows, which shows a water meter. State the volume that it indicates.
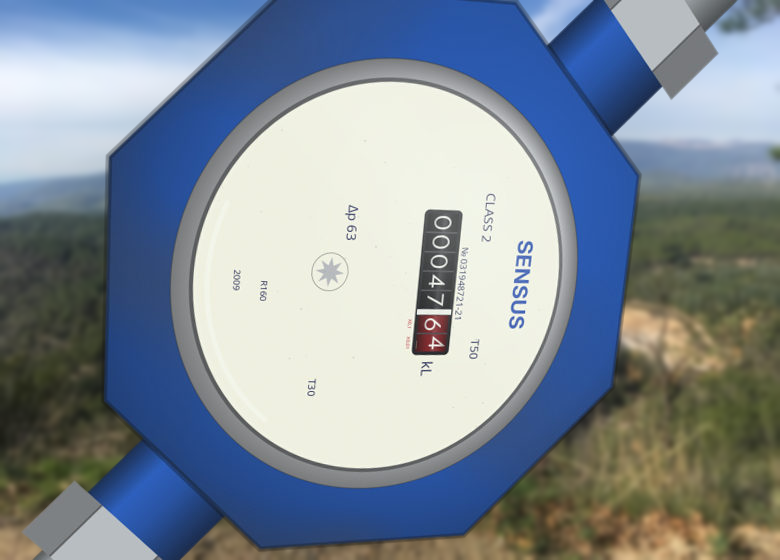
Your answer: 47.64 kL
